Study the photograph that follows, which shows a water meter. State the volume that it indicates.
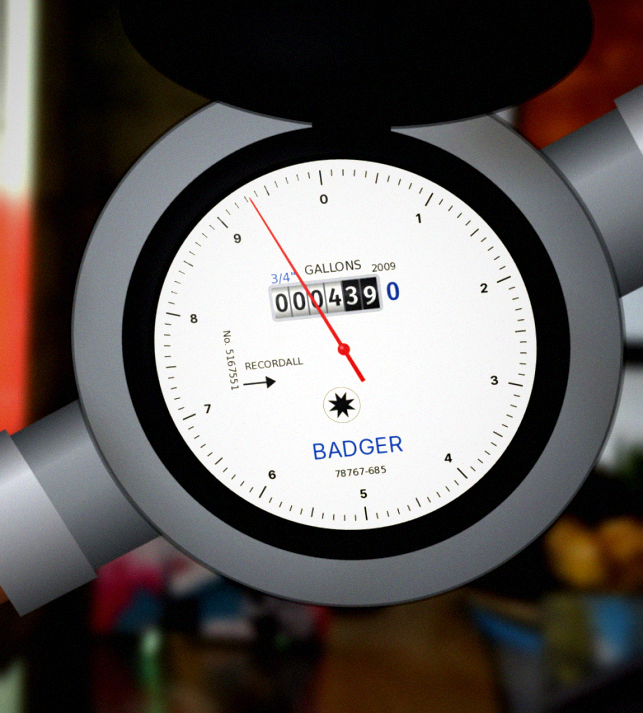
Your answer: 4389.3 gal
